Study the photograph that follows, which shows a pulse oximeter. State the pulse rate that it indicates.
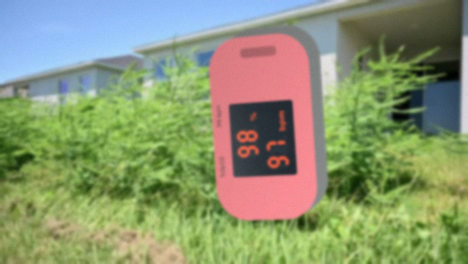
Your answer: 97 bpm
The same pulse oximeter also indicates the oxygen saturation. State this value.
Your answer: 98 %
